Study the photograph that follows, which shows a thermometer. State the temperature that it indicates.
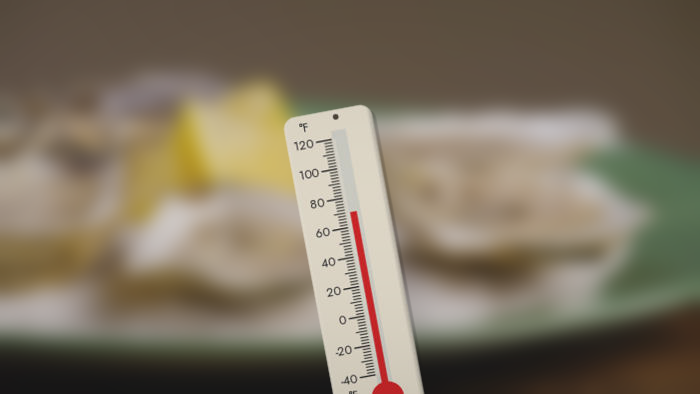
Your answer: 70 °F
